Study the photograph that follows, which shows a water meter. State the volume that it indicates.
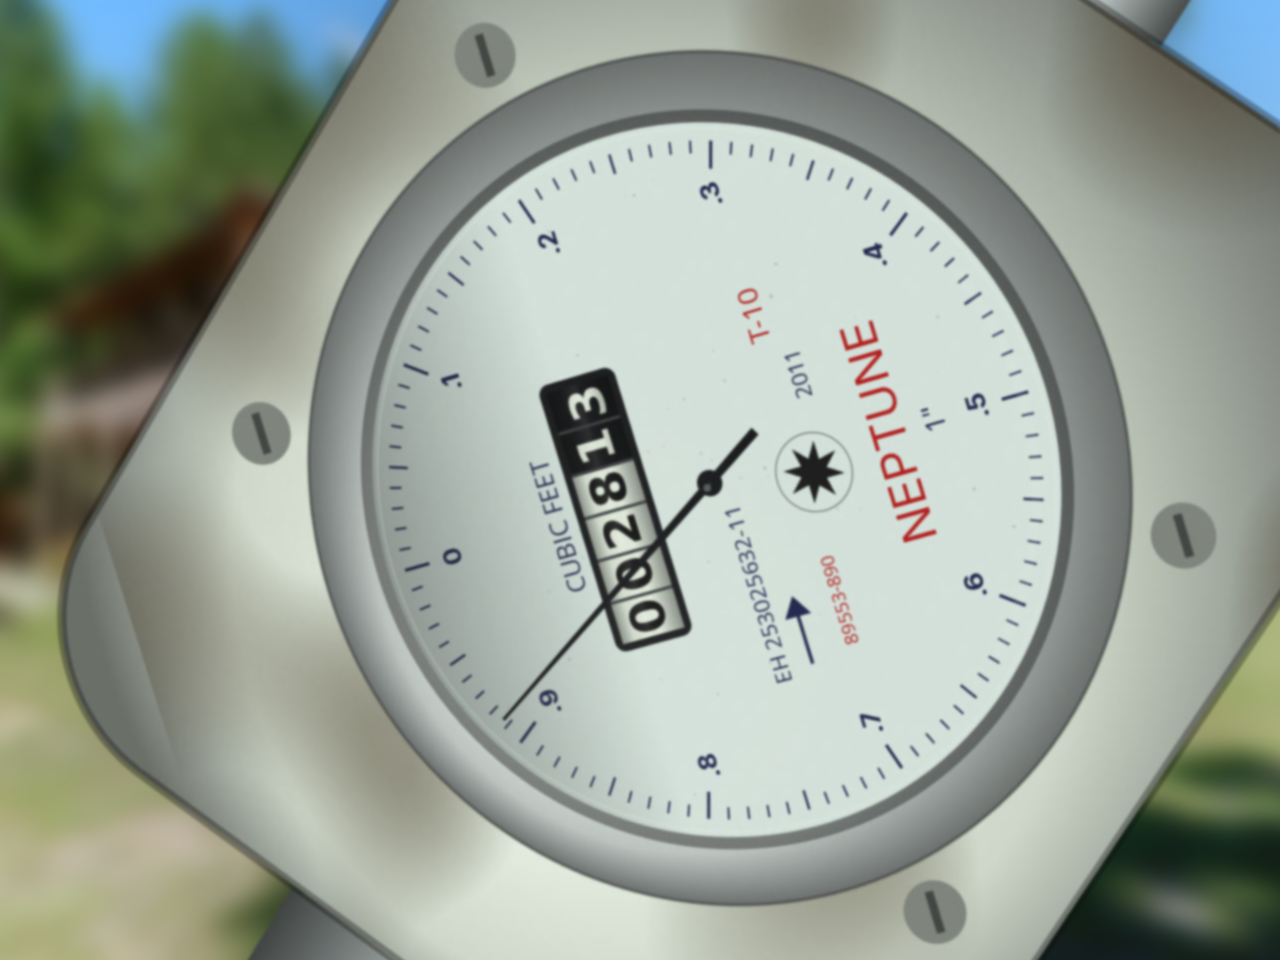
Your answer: 2812.91 ft³
